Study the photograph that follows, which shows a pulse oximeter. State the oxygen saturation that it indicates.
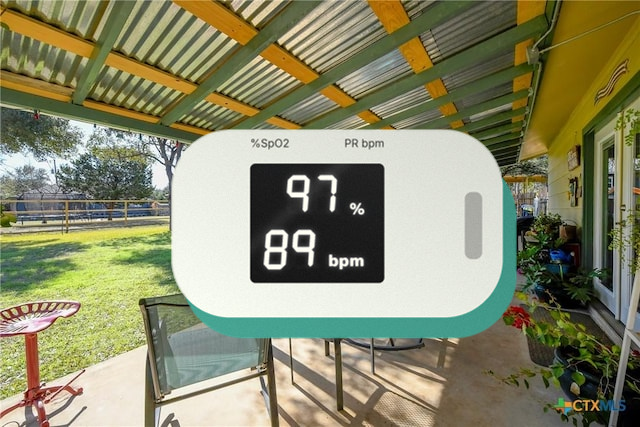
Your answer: 97 %
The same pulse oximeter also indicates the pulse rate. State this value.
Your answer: 89 bpm
